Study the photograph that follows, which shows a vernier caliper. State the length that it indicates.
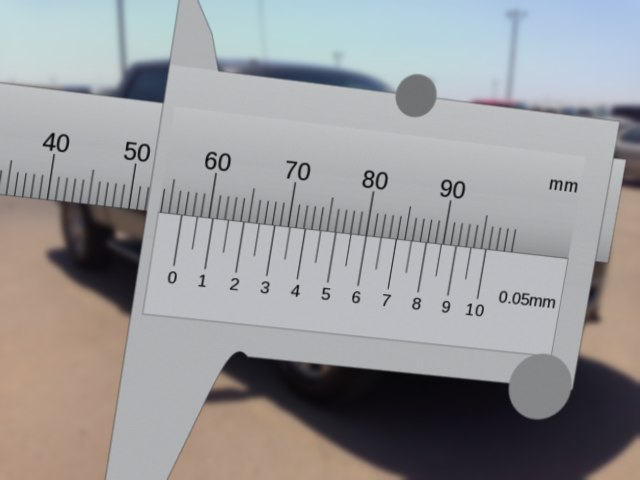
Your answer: 56.6 mm
